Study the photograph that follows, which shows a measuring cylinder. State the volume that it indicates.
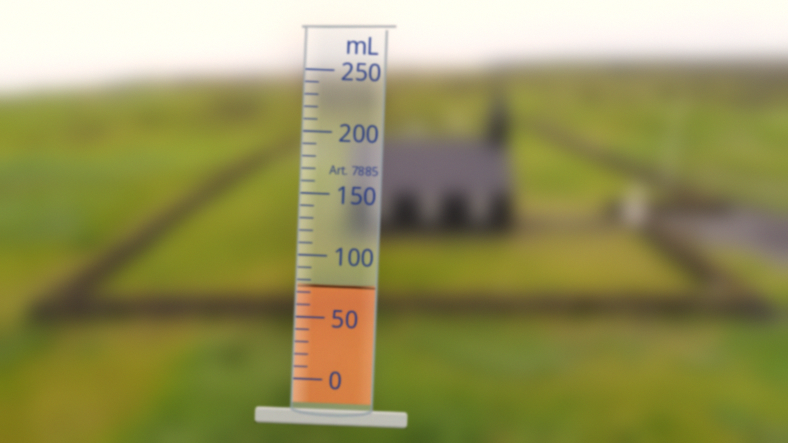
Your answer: 75 mL
